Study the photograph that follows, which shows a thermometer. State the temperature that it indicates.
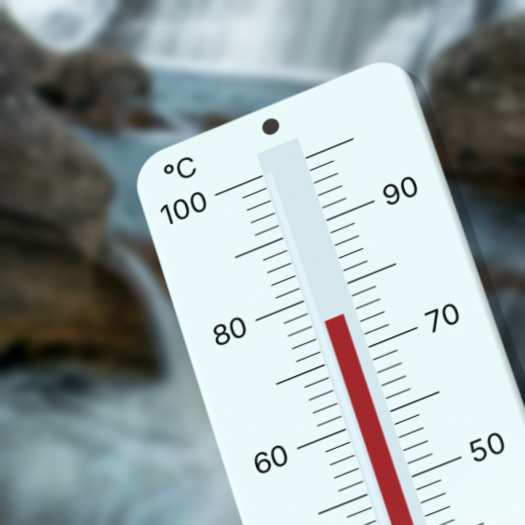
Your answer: 76 °C
